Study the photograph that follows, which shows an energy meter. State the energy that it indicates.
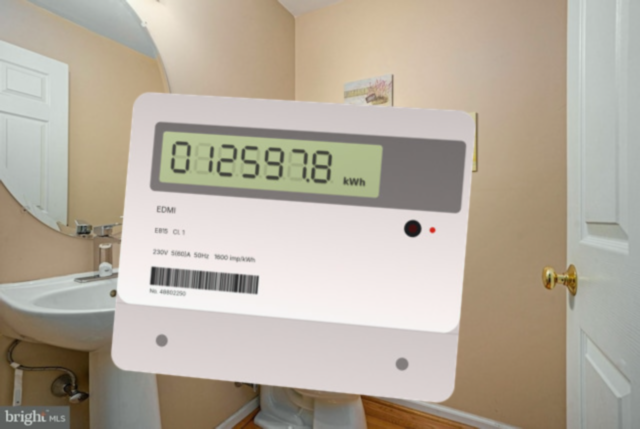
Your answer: 12597.8 kWh
